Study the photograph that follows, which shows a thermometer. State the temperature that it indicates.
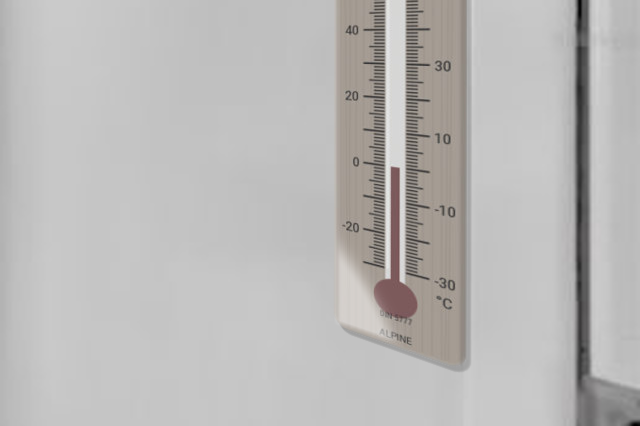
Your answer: 0 °C
